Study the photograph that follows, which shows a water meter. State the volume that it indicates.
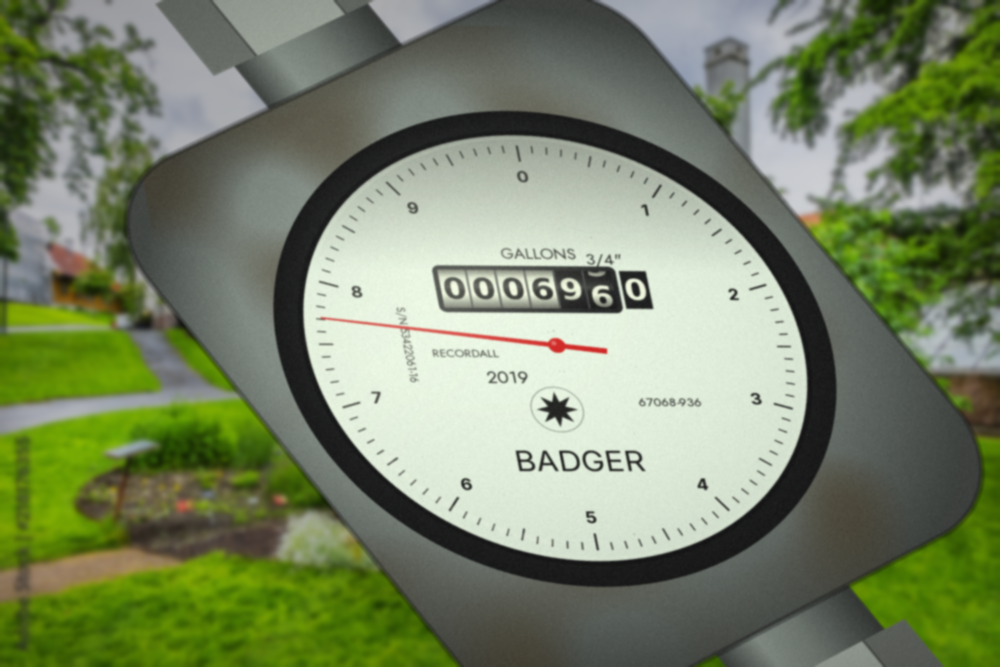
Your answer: 6957.7 gal
